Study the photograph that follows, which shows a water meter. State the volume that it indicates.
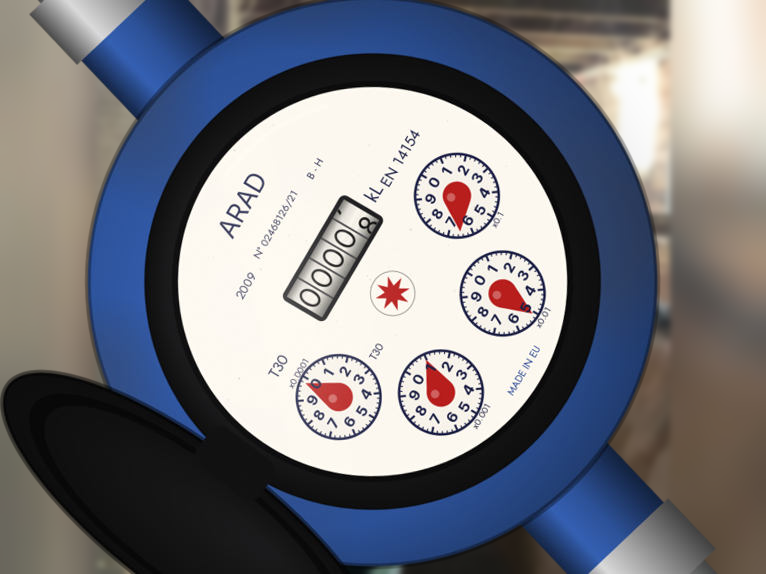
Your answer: 7.6509 kL
